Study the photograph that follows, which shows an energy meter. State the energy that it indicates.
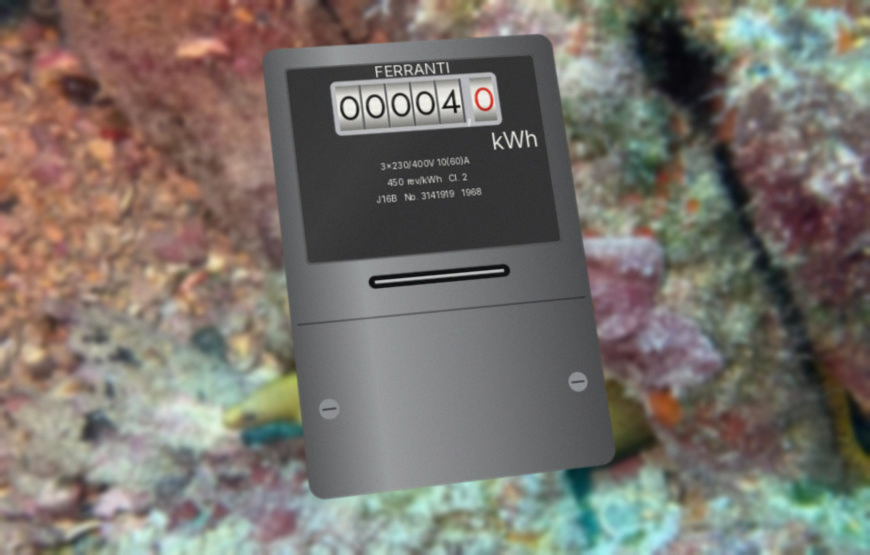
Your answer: 4.0 kWh
